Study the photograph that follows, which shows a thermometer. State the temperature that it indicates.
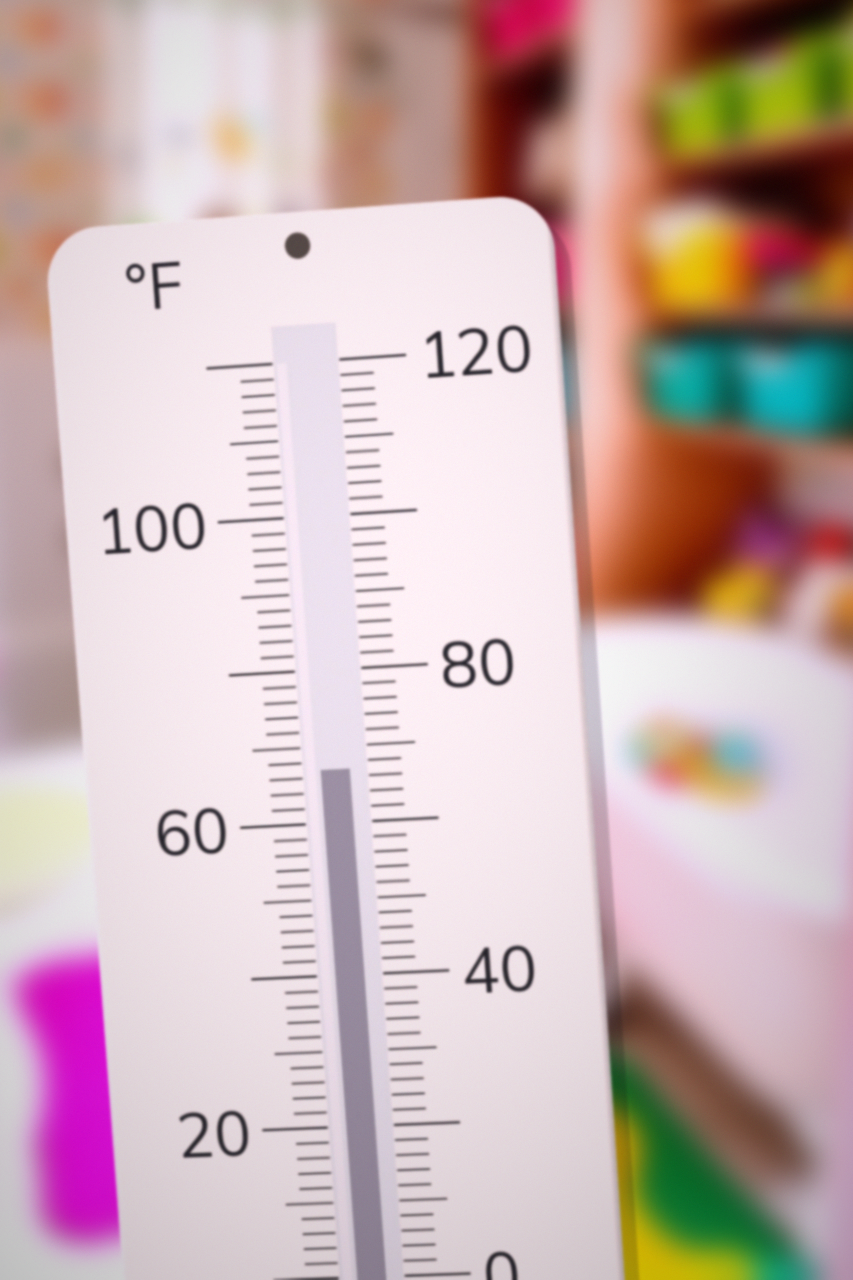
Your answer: 67 °F
